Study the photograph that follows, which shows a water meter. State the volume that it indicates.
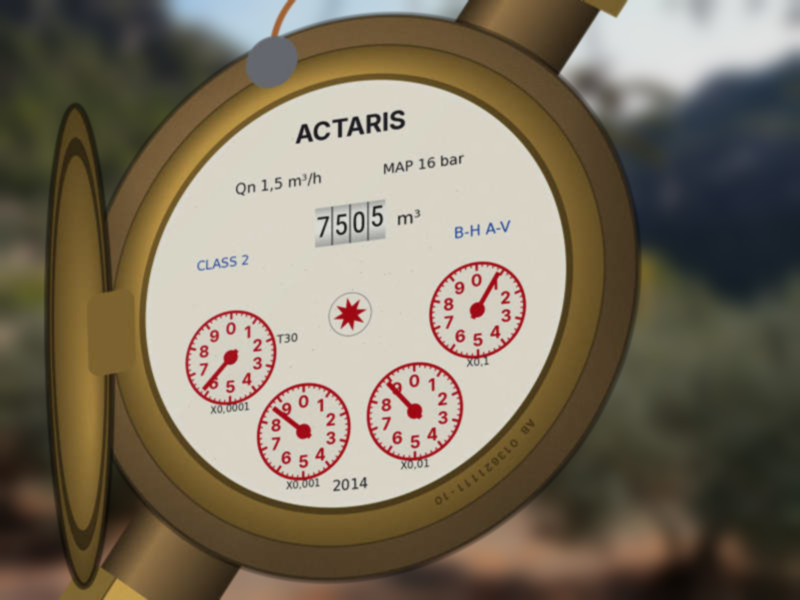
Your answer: 7505.0886 m³
